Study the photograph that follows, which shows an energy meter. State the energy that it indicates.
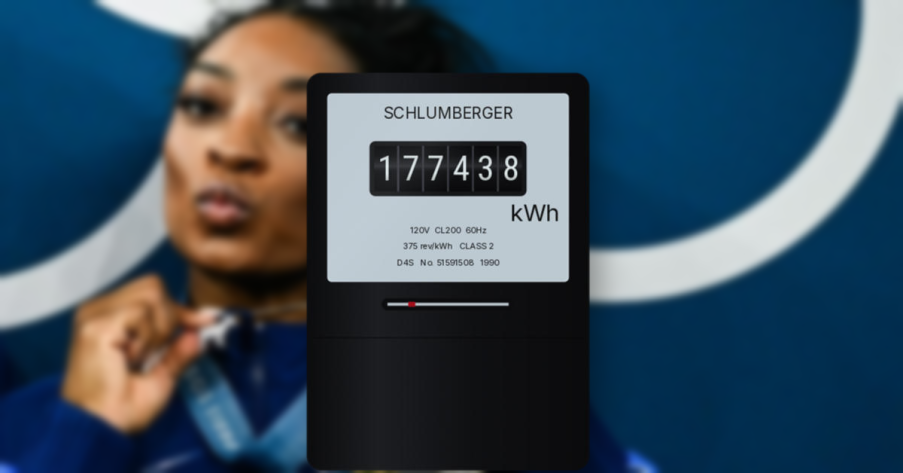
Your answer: 177438 kWh
